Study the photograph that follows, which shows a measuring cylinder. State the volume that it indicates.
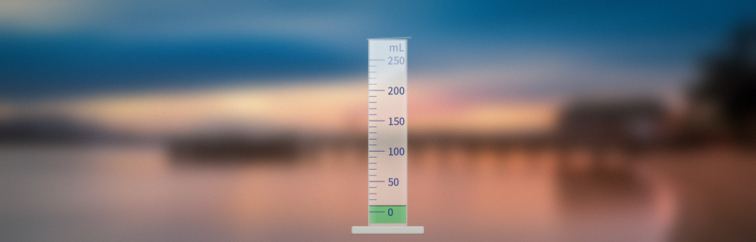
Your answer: 10 mL
